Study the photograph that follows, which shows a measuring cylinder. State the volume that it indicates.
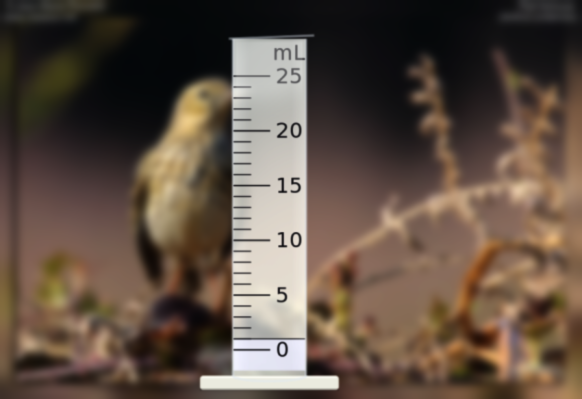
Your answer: 1 mL
